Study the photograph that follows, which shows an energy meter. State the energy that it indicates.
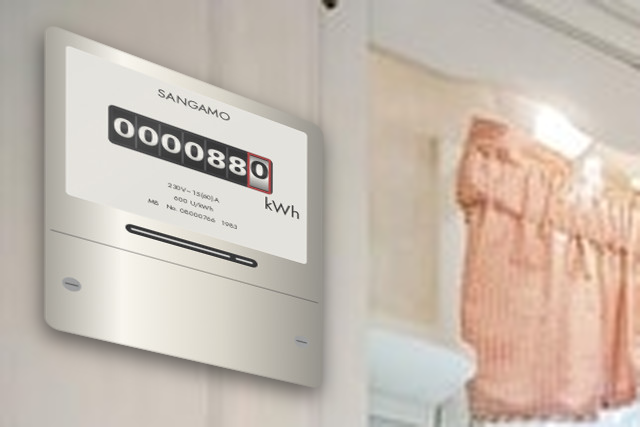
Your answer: 88.0 kWh
